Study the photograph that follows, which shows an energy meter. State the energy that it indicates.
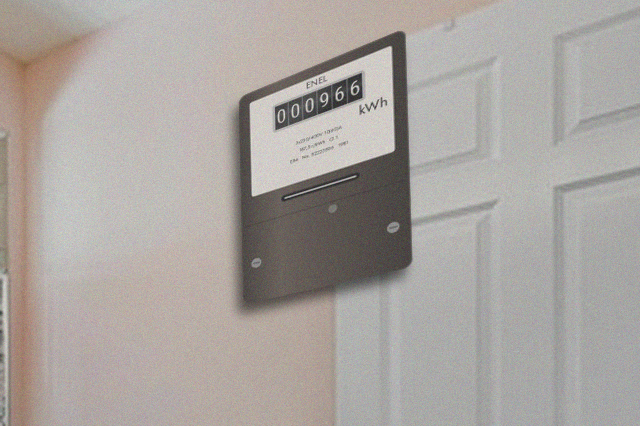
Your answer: 966 kWh
